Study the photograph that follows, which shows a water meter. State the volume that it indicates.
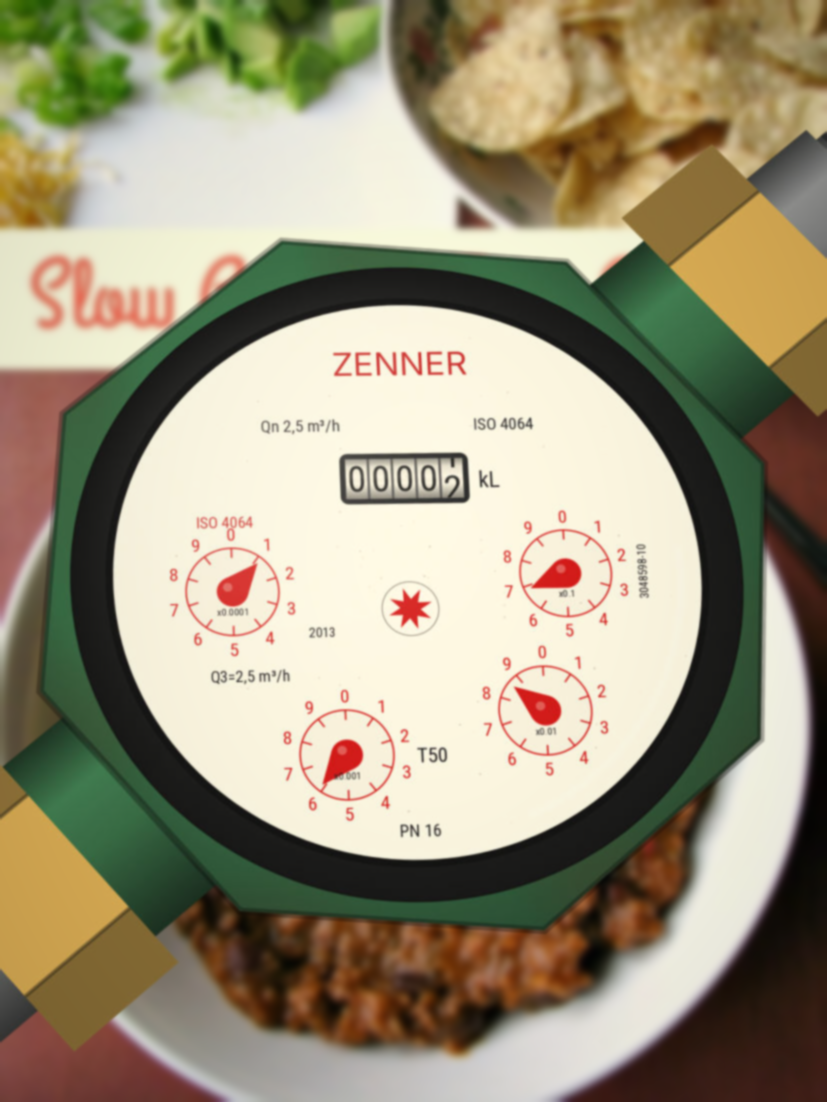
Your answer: 1.6861 kL
